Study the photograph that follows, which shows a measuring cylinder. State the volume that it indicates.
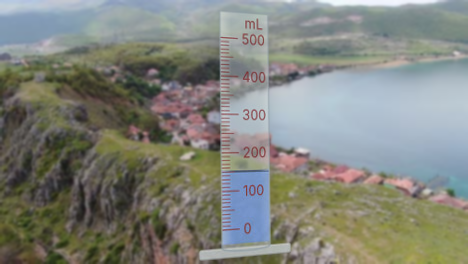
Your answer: 150 mL
